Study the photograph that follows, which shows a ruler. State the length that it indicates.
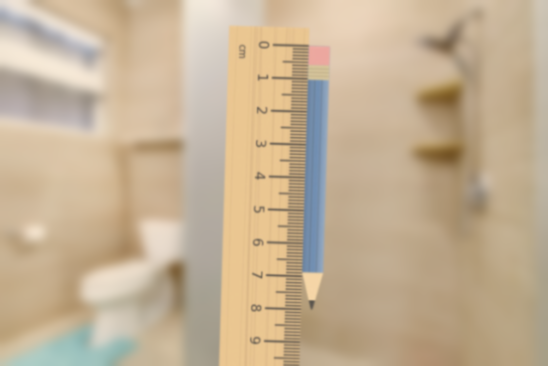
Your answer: 8 cm
